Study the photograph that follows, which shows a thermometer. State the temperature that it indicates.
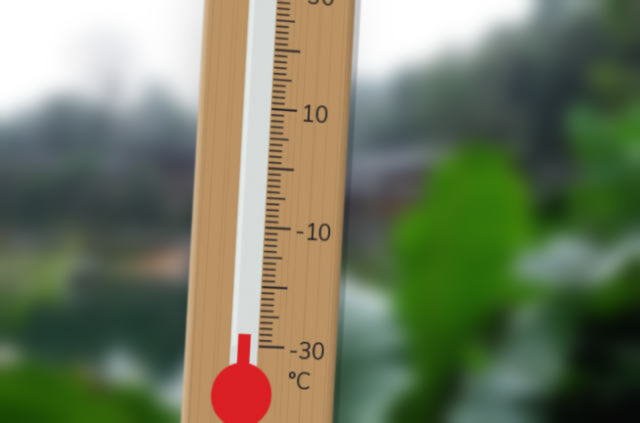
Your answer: -28 °C
